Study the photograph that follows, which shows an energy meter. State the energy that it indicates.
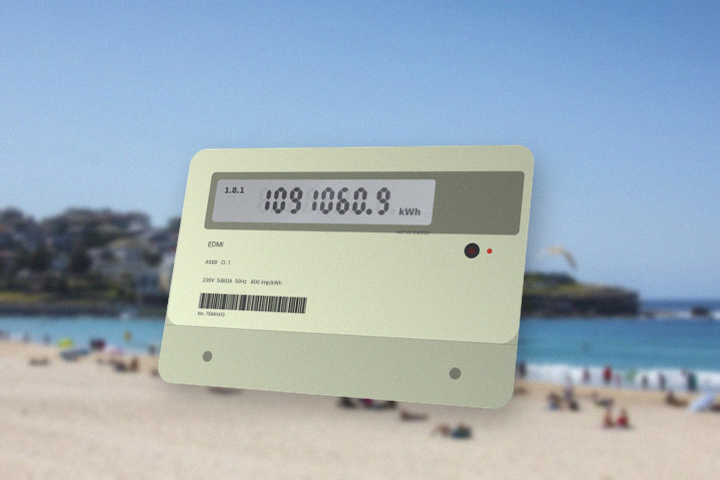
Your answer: 1091060.9 kWh
